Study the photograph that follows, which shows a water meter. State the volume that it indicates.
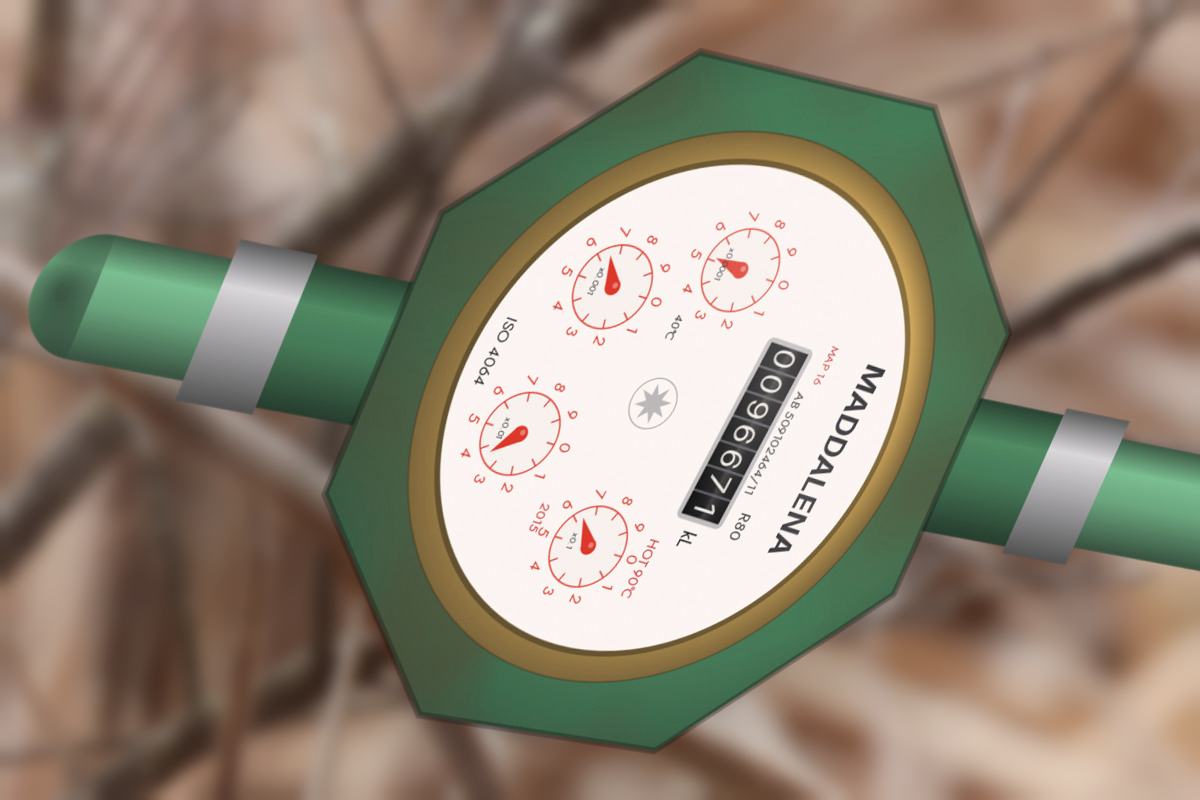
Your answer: 96671.6365 kL
